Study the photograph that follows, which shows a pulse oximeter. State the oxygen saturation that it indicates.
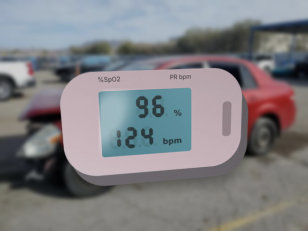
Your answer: 96 %
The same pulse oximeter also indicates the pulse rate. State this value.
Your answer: 124 bpm
